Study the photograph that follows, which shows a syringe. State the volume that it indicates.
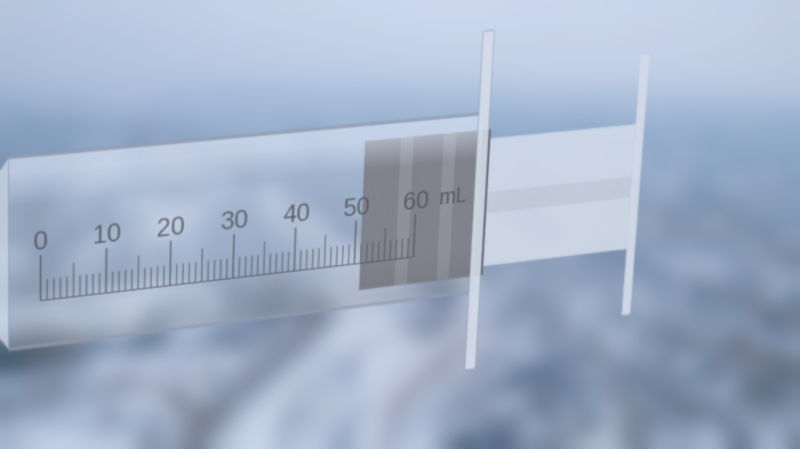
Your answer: 51 mL
